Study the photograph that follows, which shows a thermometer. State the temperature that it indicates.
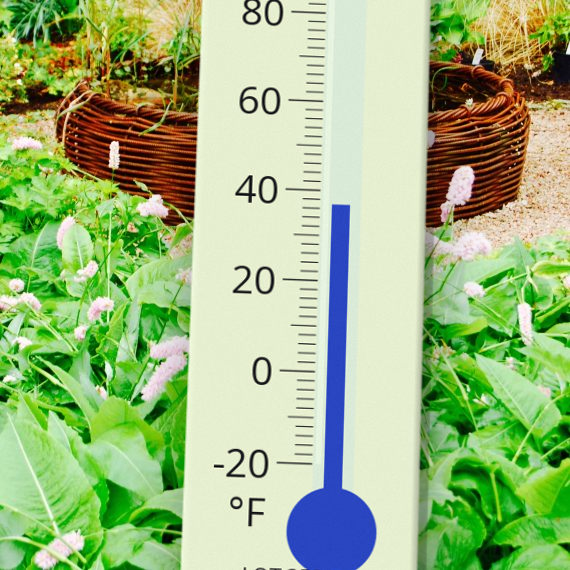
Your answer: 37 °F
